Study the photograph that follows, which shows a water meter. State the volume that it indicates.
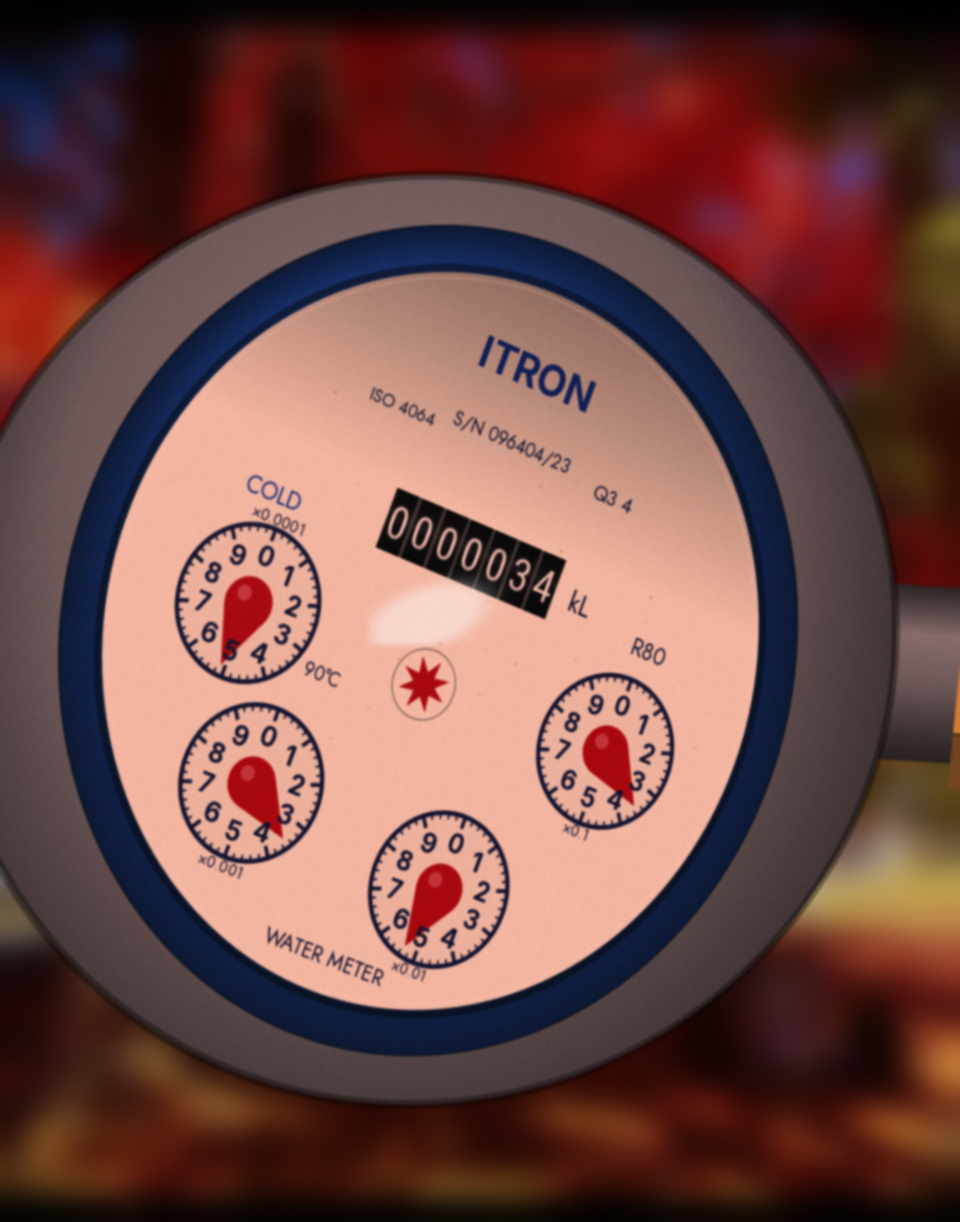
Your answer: 34.3535 kL
